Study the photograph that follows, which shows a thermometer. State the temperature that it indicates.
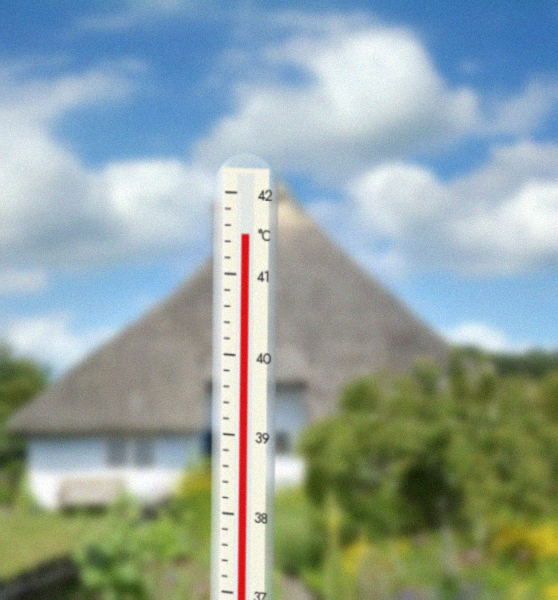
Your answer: 41.5 °C
